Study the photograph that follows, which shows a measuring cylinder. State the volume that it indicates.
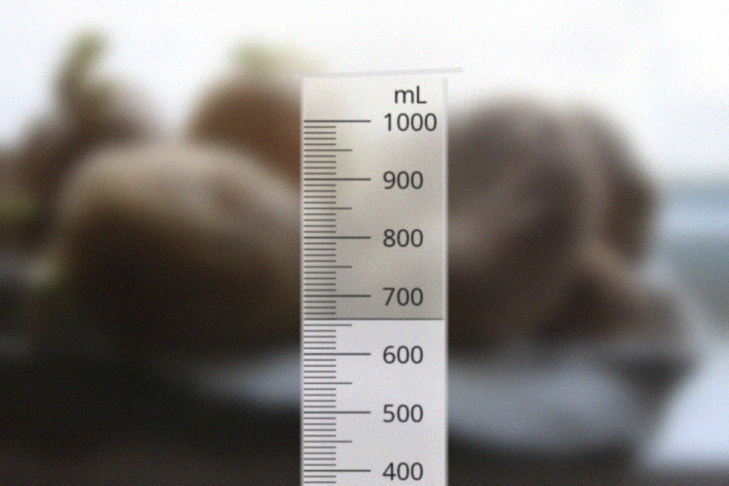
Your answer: 660 mL
